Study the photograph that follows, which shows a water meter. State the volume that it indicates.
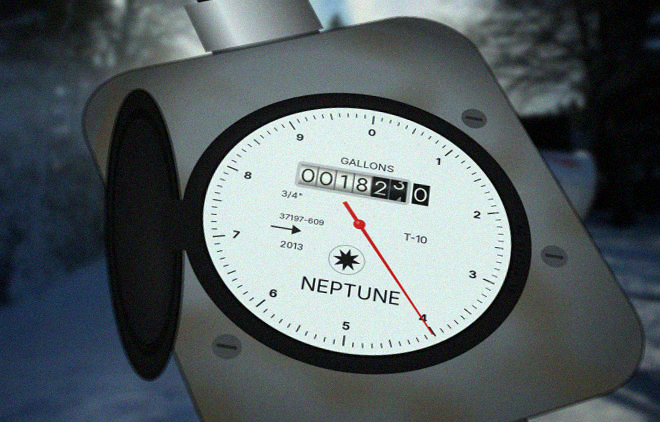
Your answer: 18234.0 gal
